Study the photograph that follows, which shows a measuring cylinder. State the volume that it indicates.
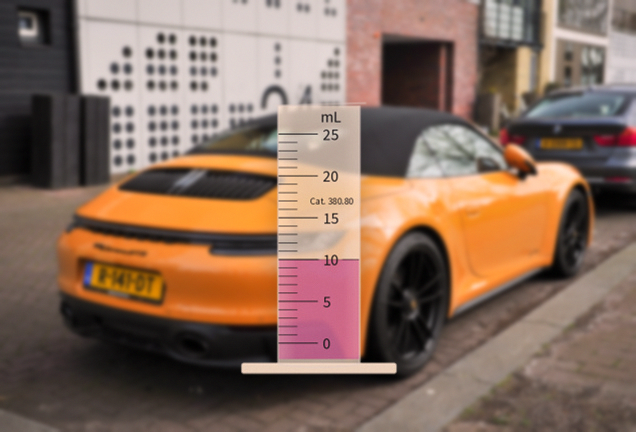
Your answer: 10 mL
